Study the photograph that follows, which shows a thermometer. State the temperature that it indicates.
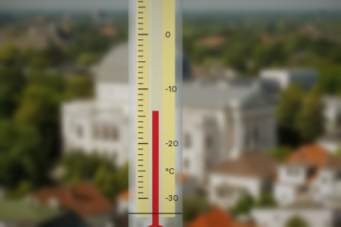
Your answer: -14 °C
